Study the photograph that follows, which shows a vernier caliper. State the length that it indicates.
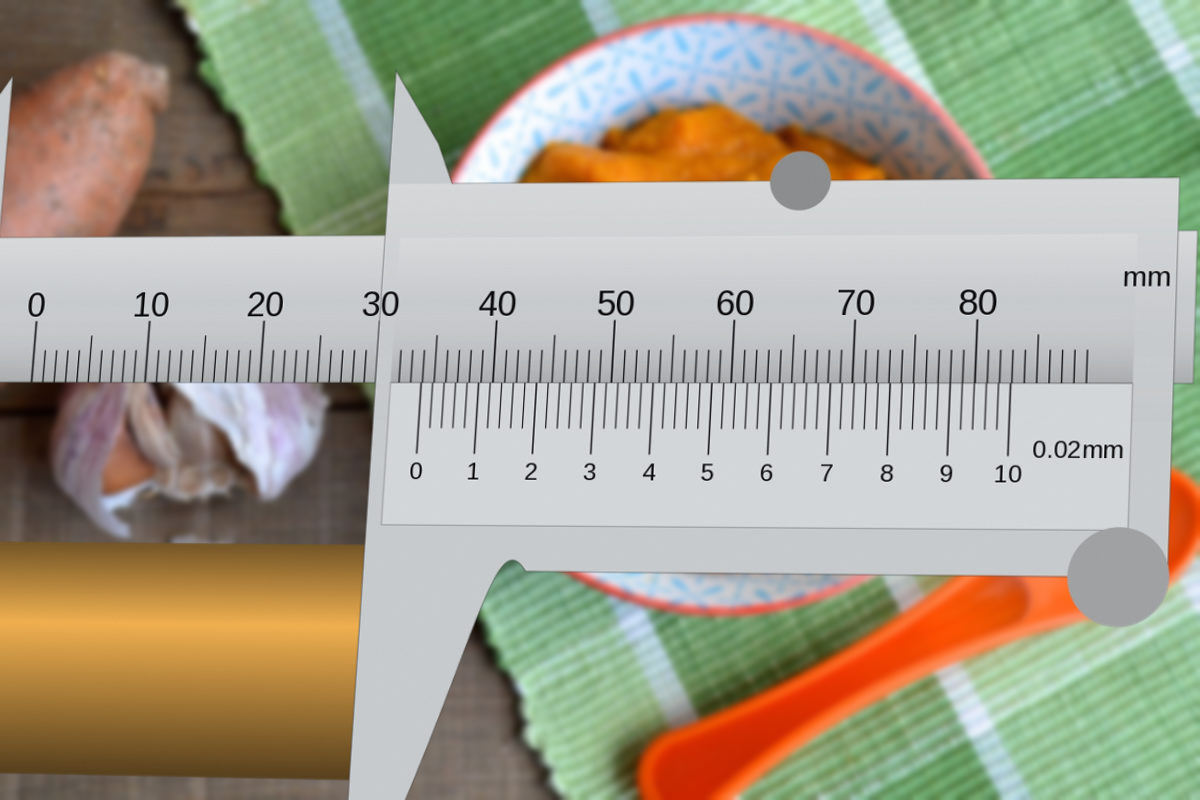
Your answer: 33.9 mm
